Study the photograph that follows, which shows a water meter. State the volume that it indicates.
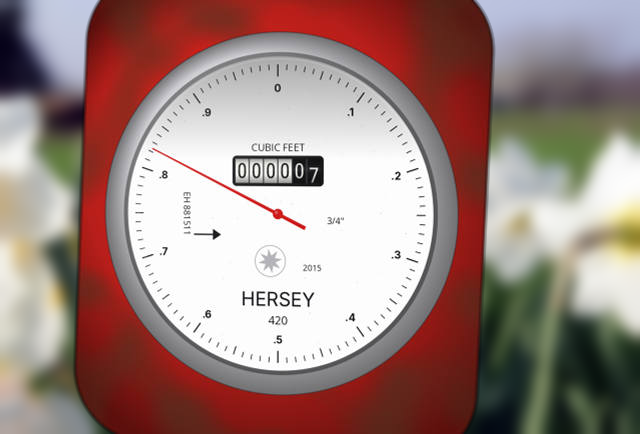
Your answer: 6.82 ft³
